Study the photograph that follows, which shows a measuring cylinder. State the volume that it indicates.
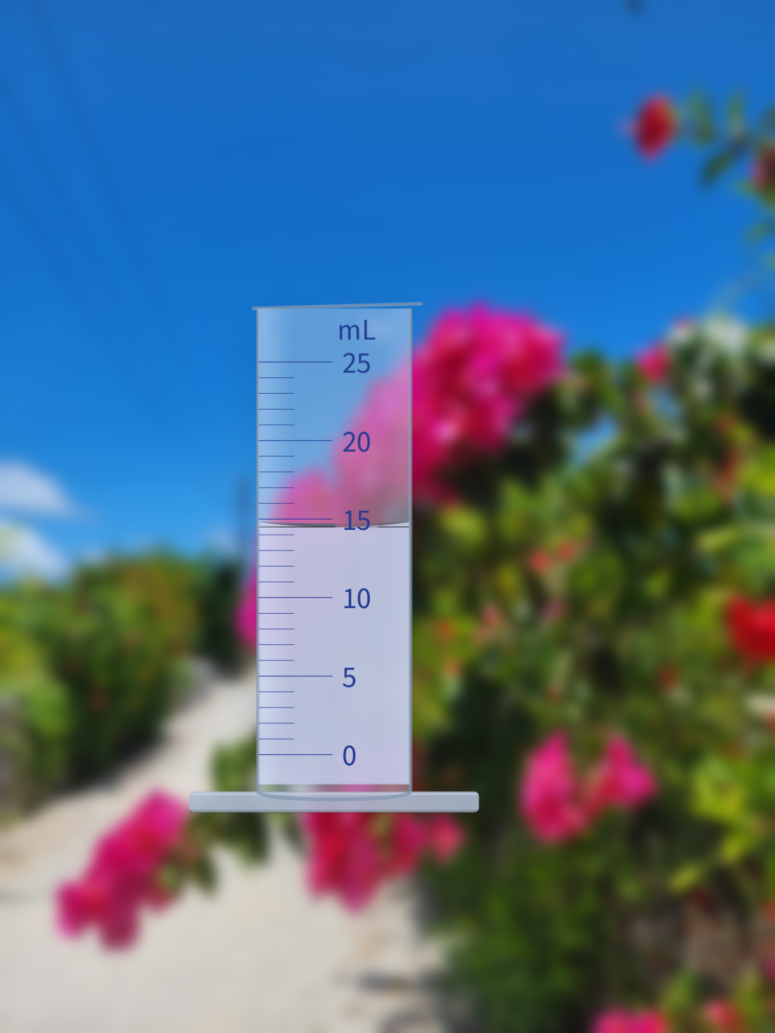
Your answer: 14.5 mL
